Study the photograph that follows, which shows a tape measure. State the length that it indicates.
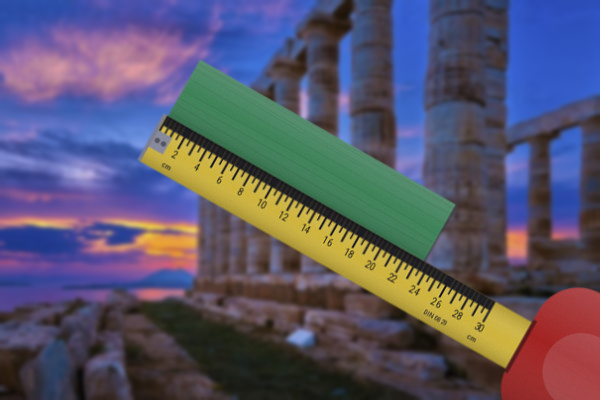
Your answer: 23.5 cm
